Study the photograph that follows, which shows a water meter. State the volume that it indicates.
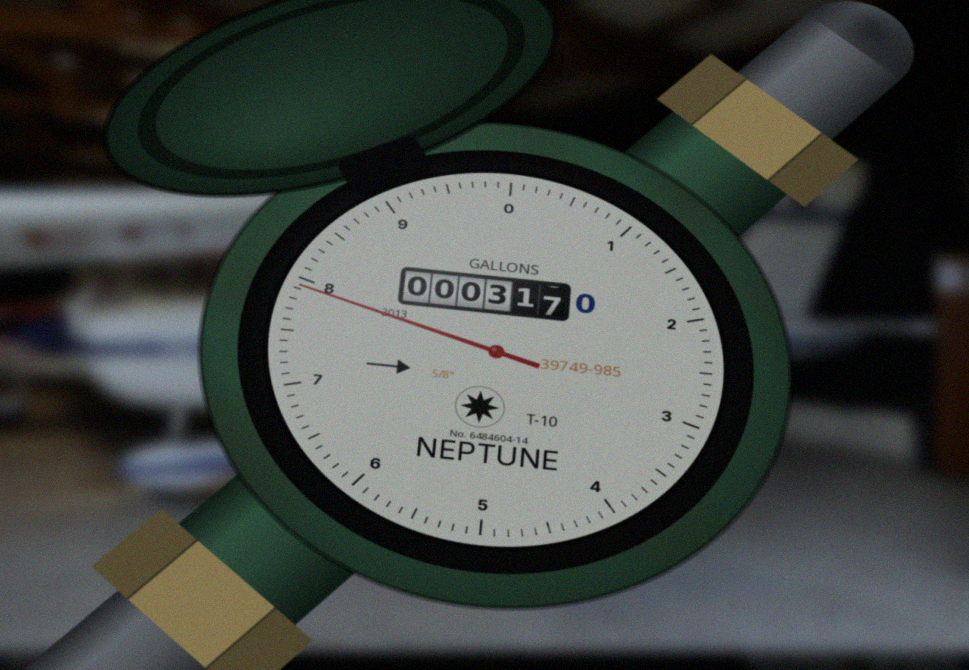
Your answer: 3167.9 gal
